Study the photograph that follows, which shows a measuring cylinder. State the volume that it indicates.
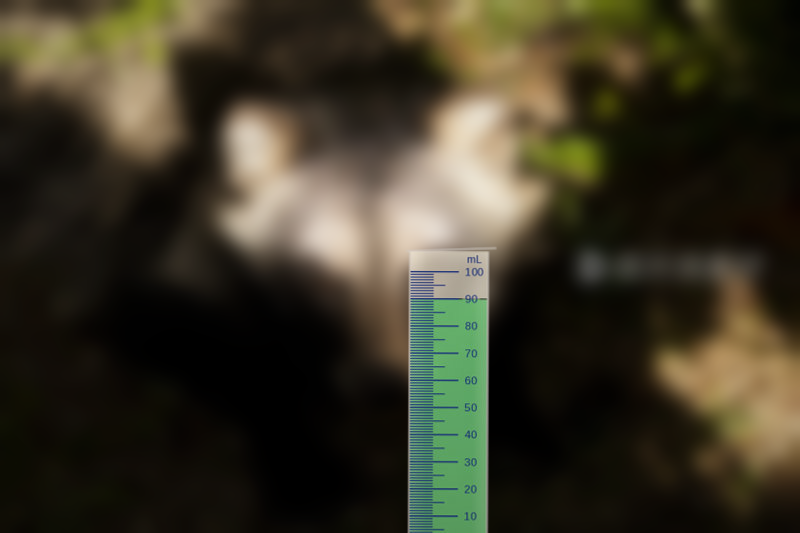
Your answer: 90 mL
